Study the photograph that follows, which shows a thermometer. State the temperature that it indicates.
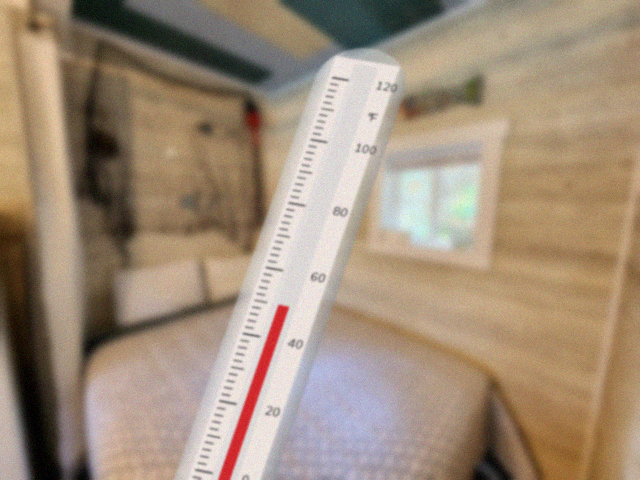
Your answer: 50 °F
